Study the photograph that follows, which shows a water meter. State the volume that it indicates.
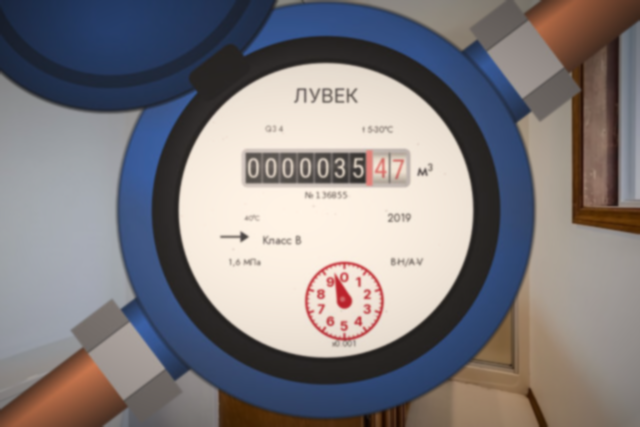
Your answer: 35.469 m³
